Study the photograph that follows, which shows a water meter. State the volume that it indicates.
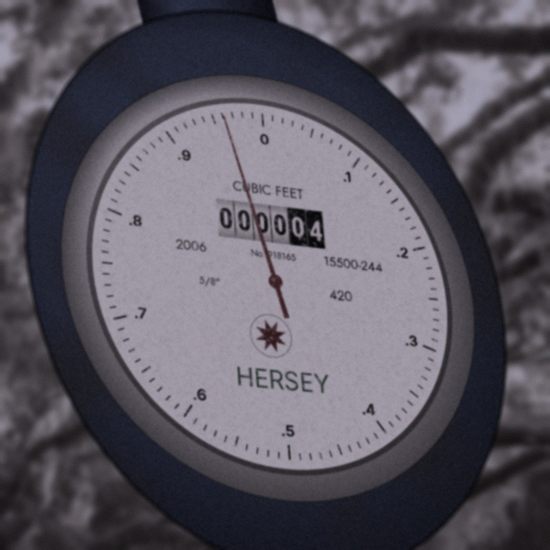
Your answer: 3.96 ft³
